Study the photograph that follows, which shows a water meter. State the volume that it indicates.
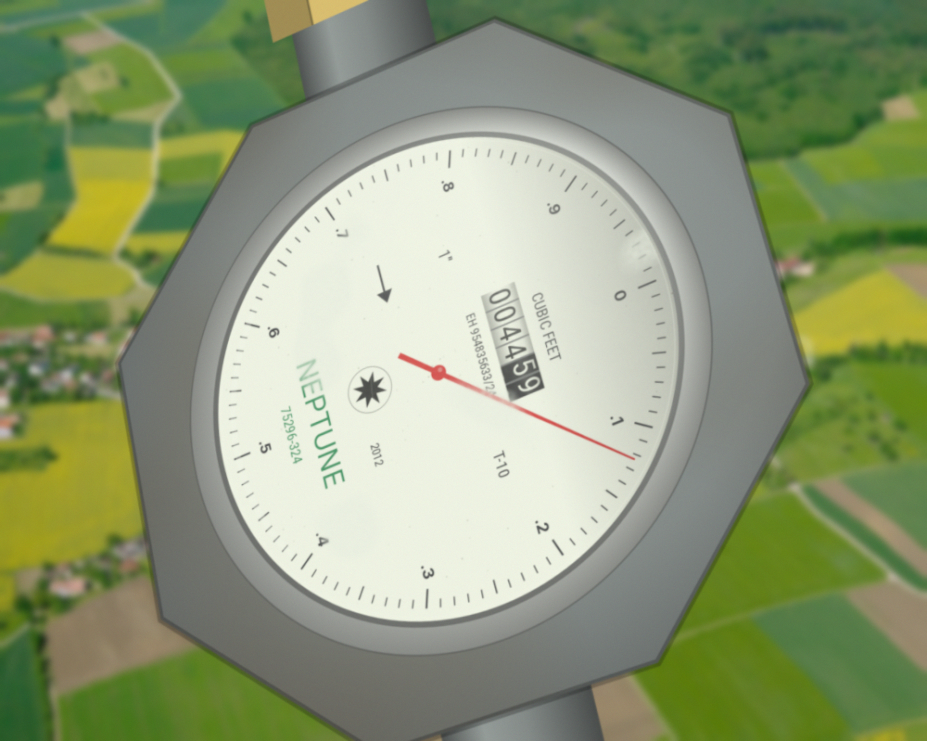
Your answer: 4459.12 ft³
